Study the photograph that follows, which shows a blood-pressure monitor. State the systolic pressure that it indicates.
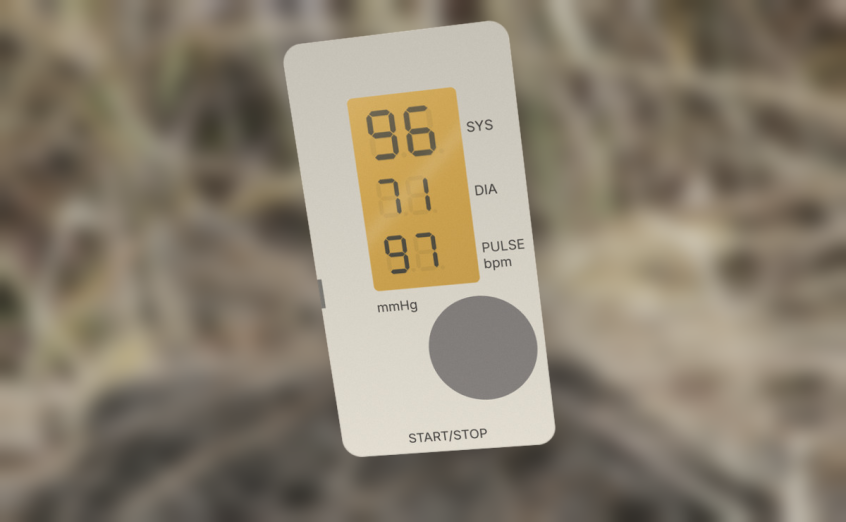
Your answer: 96 mmHg
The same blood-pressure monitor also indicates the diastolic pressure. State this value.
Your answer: 71 mmHg
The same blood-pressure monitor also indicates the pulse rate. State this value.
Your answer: 97 bpm
